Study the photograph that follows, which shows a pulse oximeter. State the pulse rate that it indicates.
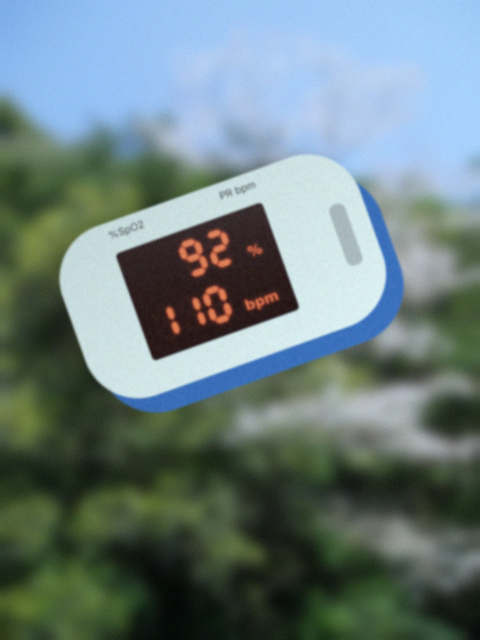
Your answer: 110 bpm
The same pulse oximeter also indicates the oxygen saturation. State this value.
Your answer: 92 %
